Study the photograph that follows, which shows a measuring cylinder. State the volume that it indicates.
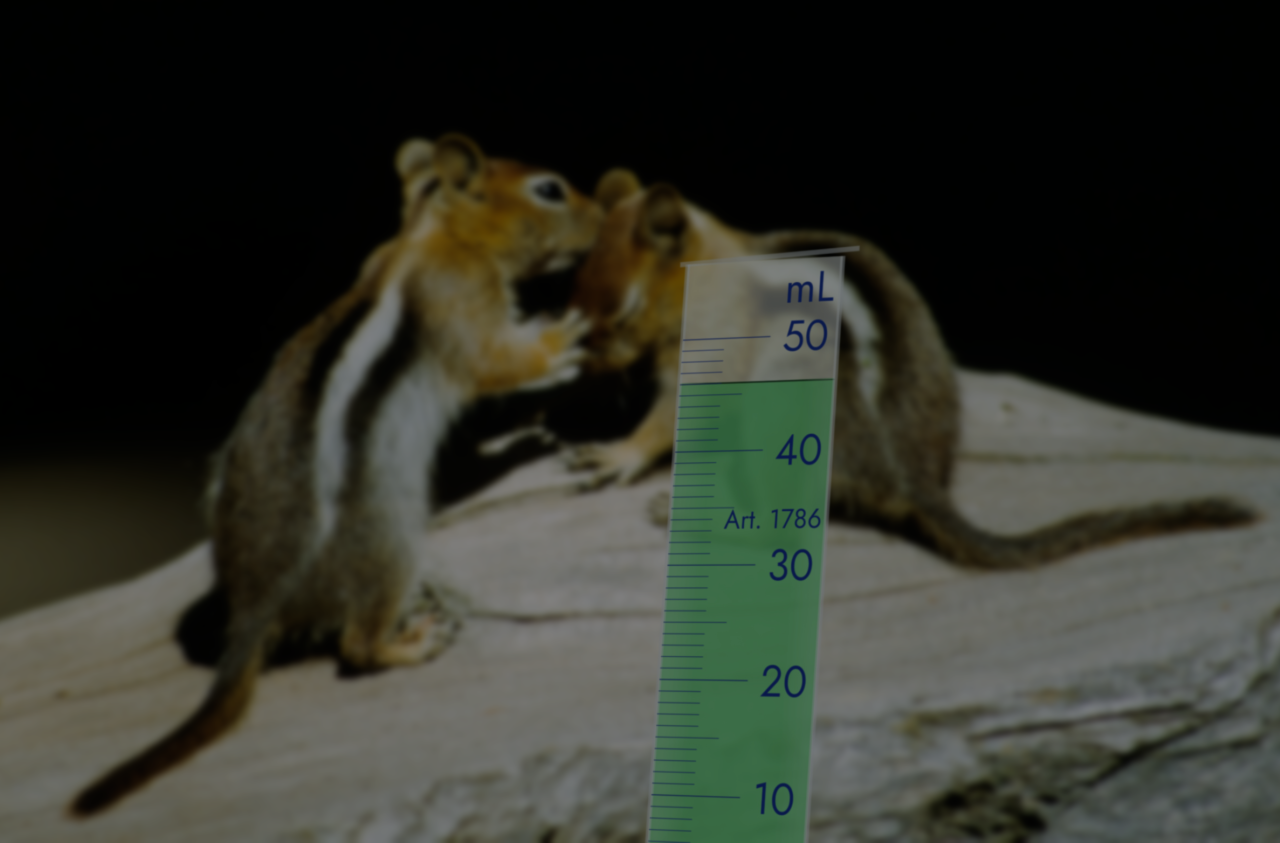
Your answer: 46 mL
